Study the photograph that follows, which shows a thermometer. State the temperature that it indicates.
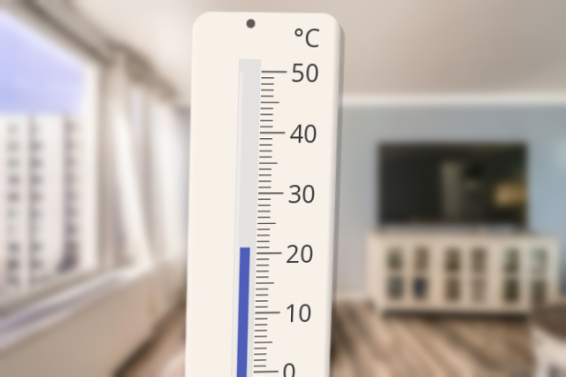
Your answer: 21 °C
